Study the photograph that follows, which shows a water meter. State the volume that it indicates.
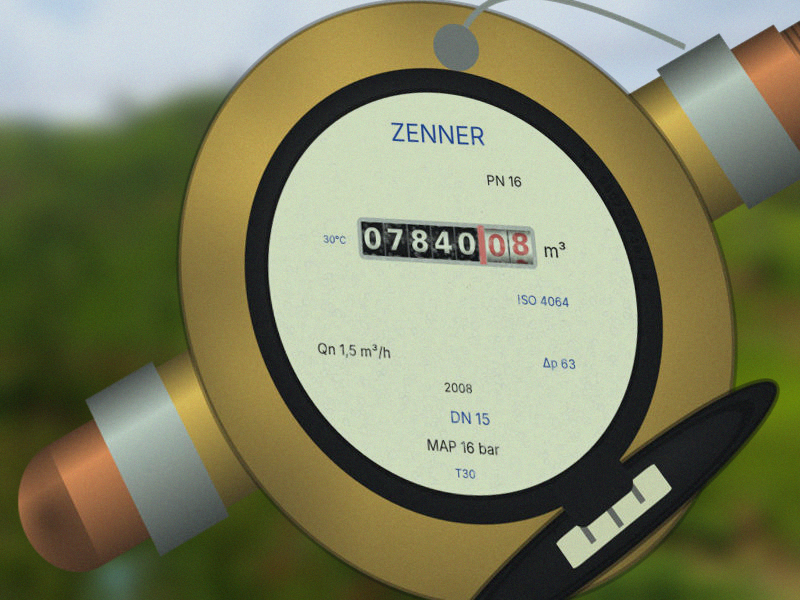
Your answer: 7840.08 m³
